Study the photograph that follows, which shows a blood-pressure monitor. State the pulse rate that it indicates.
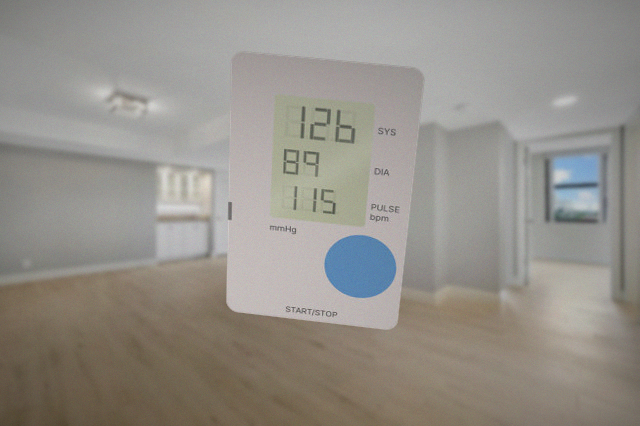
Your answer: 115 bpm
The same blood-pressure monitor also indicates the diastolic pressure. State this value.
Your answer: 89 mmHg
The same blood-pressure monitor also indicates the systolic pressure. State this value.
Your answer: 126 mmHg
